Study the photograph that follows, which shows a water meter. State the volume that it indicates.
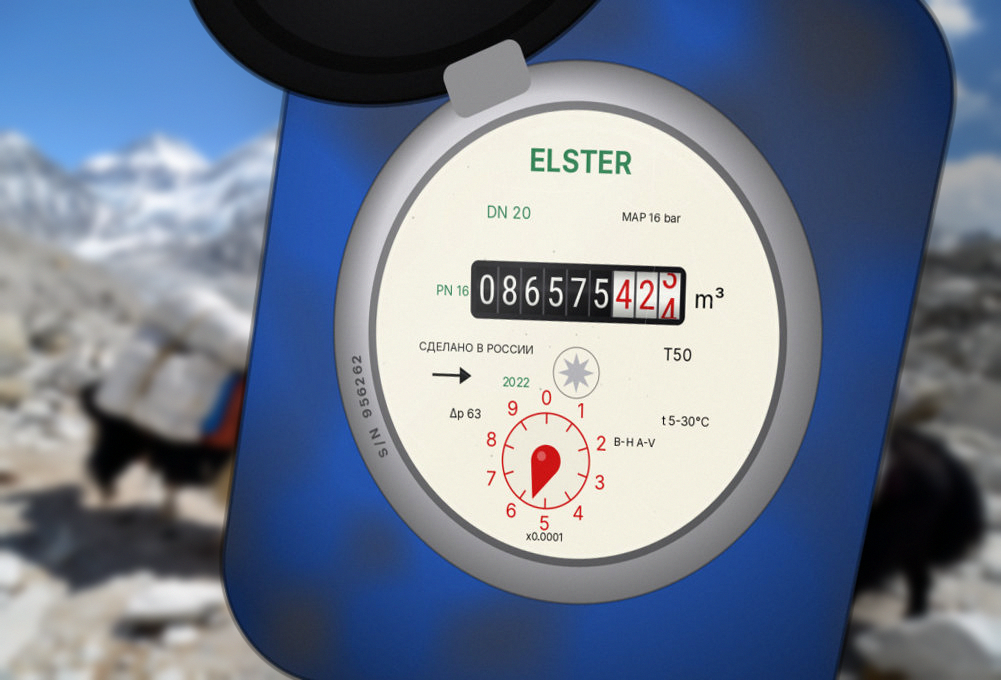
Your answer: 86575.4235 m³
